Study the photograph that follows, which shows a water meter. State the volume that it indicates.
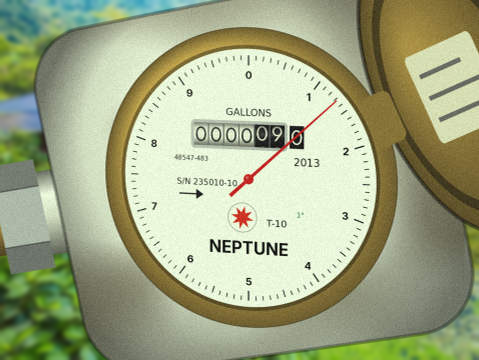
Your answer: 91.3 gal
